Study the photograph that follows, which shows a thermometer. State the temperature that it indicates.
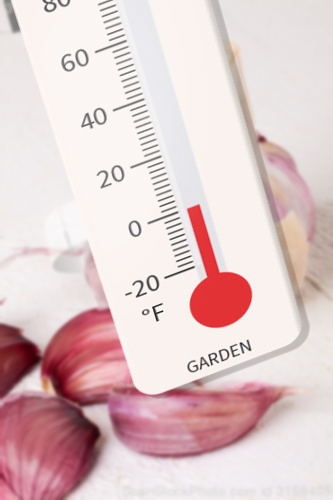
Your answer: 0 °F
